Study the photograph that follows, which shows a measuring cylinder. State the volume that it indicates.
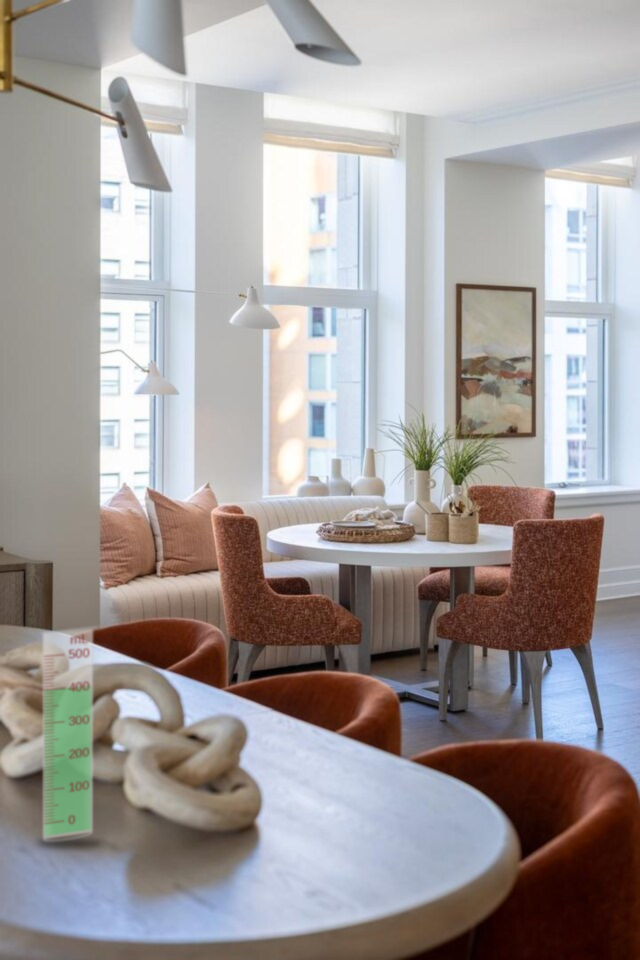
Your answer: 400 mL
